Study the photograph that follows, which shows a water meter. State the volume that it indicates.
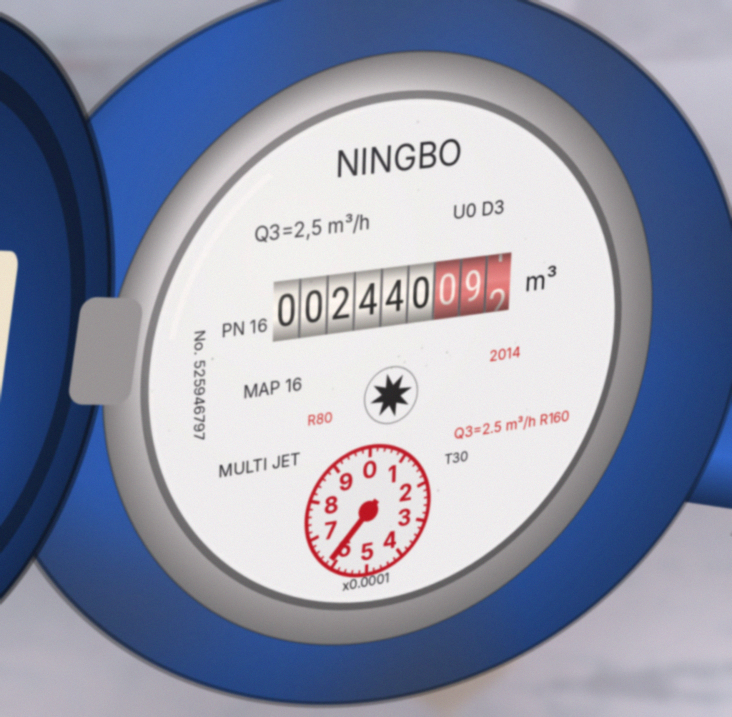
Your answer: 2440.0916 m³
